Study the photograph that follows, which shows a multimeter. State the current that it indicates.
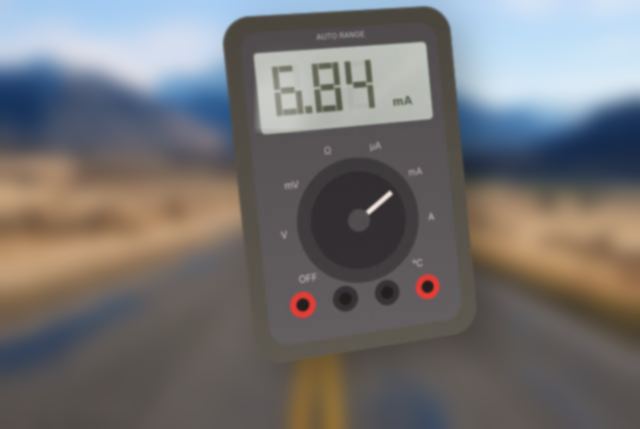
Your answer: 6.84 mA
